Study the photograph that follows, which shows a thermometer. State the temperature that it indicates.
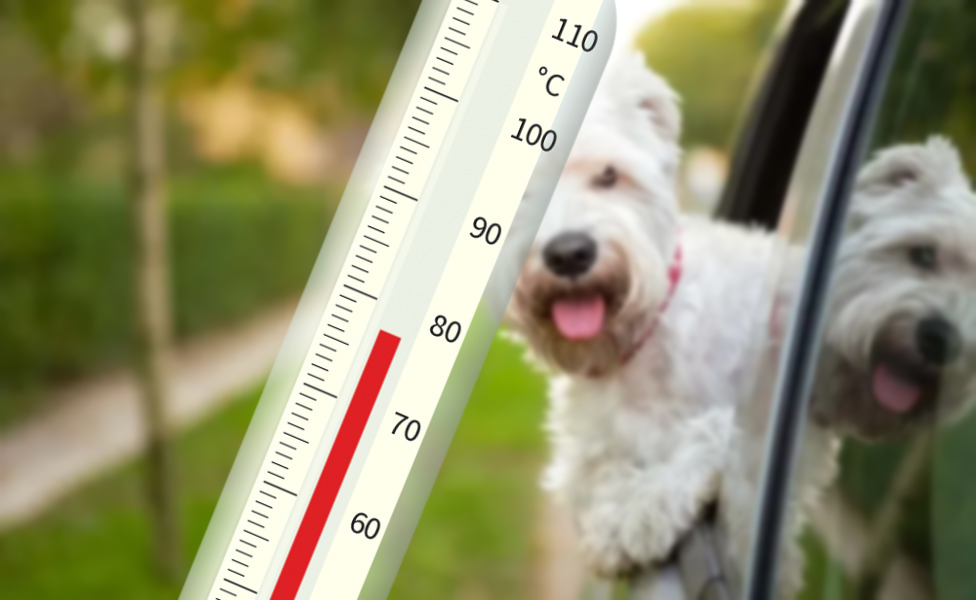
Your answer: 77.5 °C
